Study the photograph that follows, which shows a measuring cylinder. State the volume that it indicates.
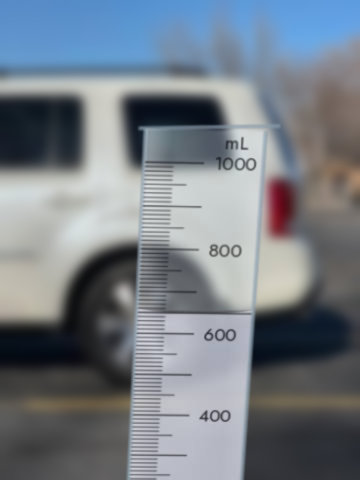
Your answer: 650 mL
